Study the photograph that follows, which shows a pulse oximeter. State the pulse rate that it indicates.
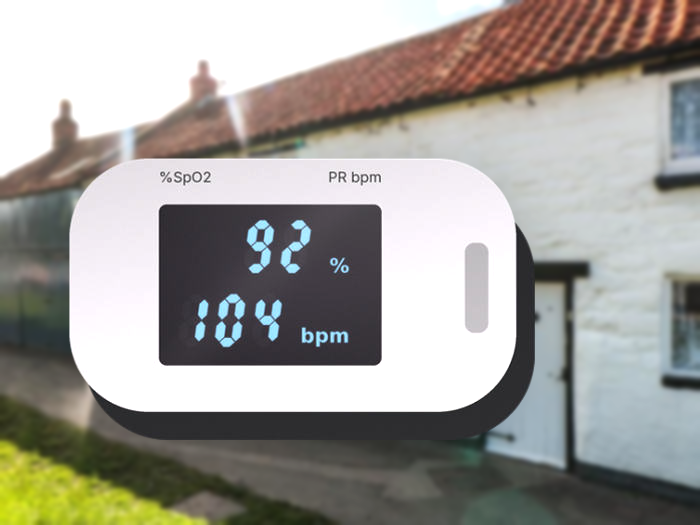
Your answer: 104 bpm
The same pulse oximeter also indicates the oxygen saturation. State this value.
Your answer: 92 %
